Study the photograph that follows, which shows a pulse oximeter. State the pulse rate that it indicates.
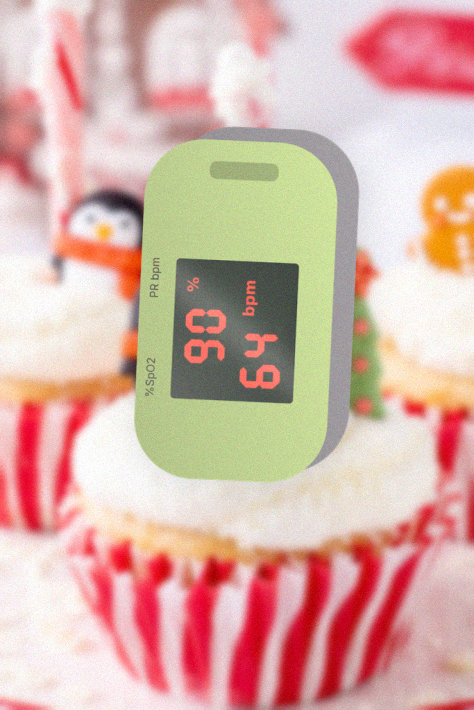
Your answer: 64 bpm
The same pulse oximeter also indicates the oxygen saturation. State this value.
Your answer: 90 %
